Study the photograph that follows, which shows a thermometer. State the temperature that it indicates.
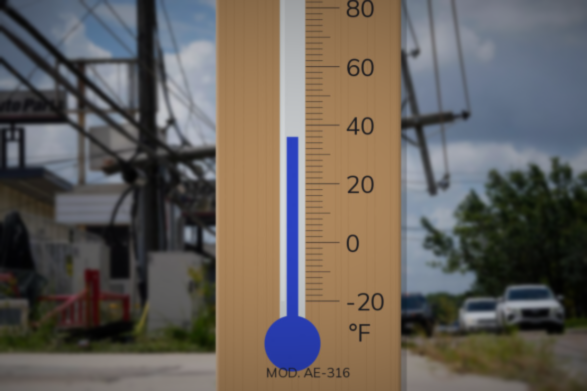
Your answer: 36 °F
